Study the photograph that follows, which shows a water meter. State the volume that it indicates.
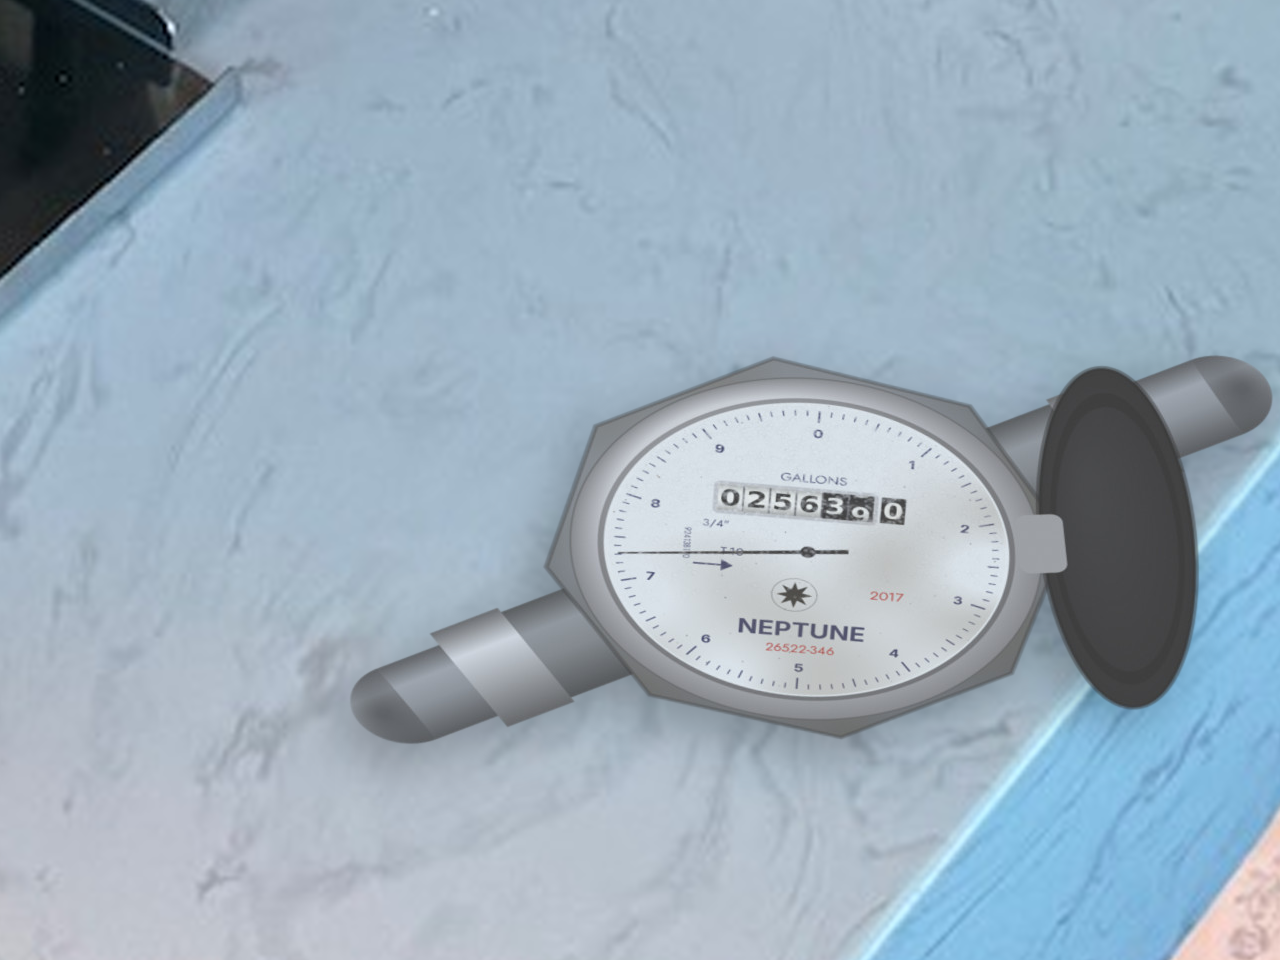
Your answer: 256387.3 gal
